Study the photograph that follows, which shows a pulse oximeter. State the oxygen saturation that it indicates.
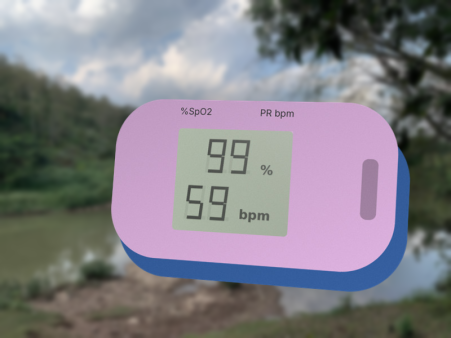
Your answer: 99 %
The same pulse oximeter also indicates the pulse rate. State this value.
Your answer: 59 bpm
